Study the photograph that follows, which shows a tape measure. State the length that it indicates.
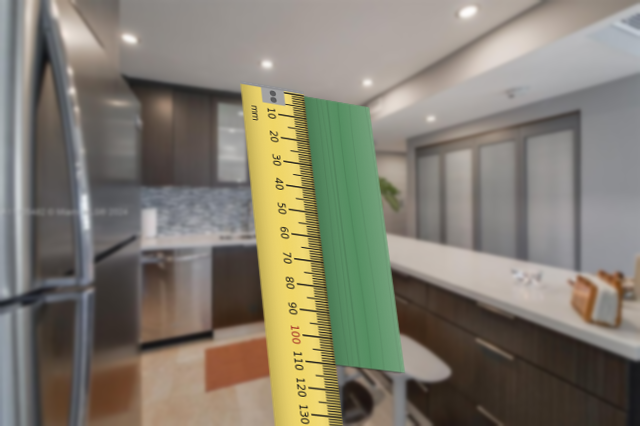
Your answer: 110 mm
